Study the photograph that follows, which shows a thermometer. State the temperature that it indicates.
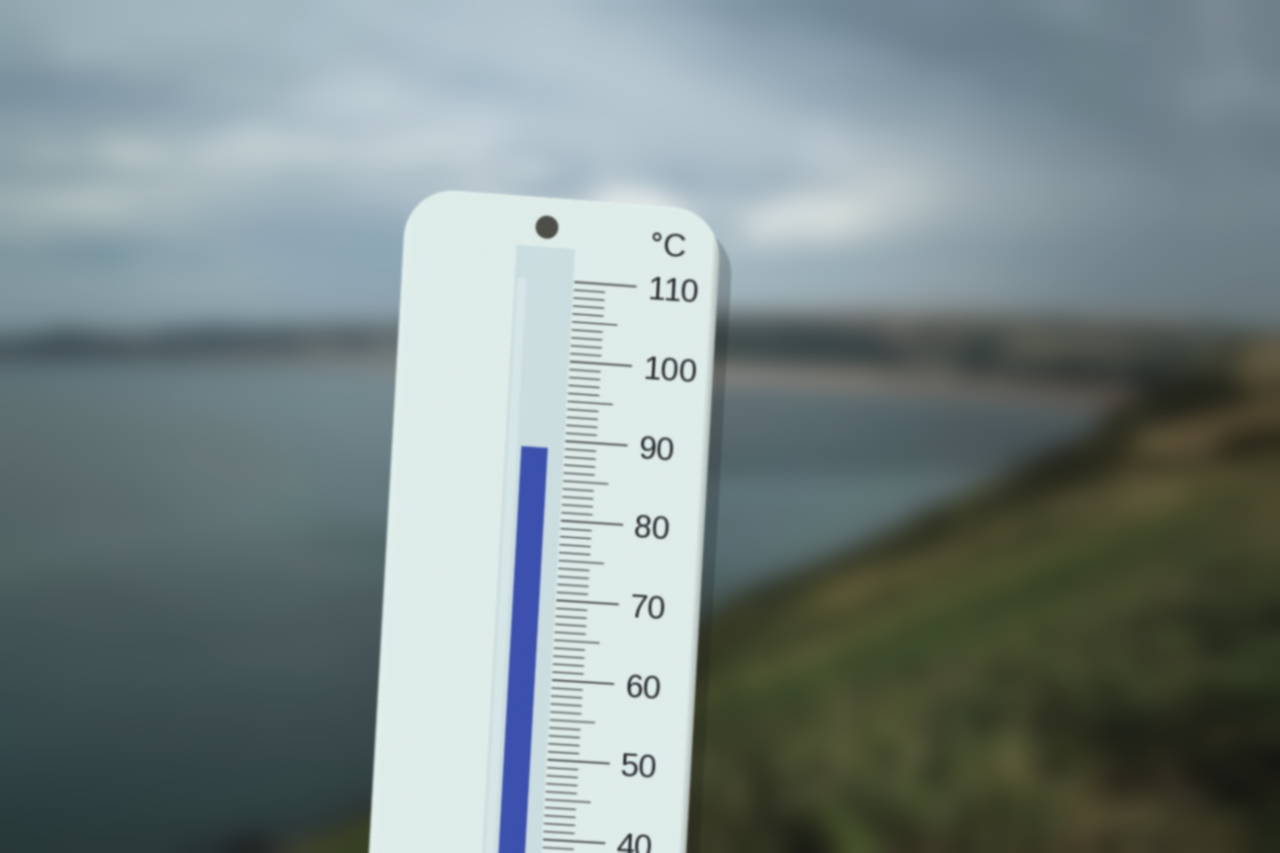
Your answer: 89 °C
